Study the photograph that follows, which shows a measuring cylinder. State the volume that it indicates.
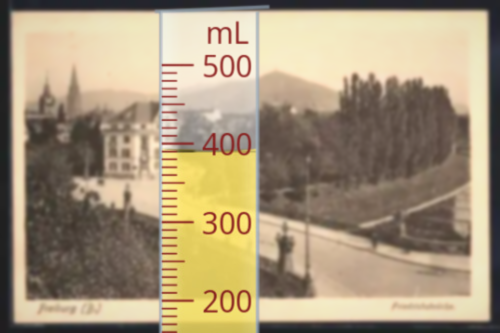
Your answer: 390 mL
